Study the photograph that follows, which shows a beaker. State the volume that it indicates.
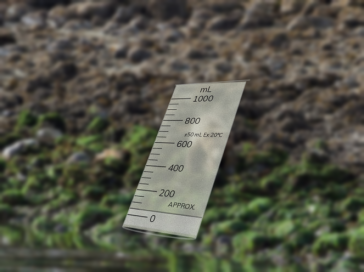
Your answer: 50 mL
